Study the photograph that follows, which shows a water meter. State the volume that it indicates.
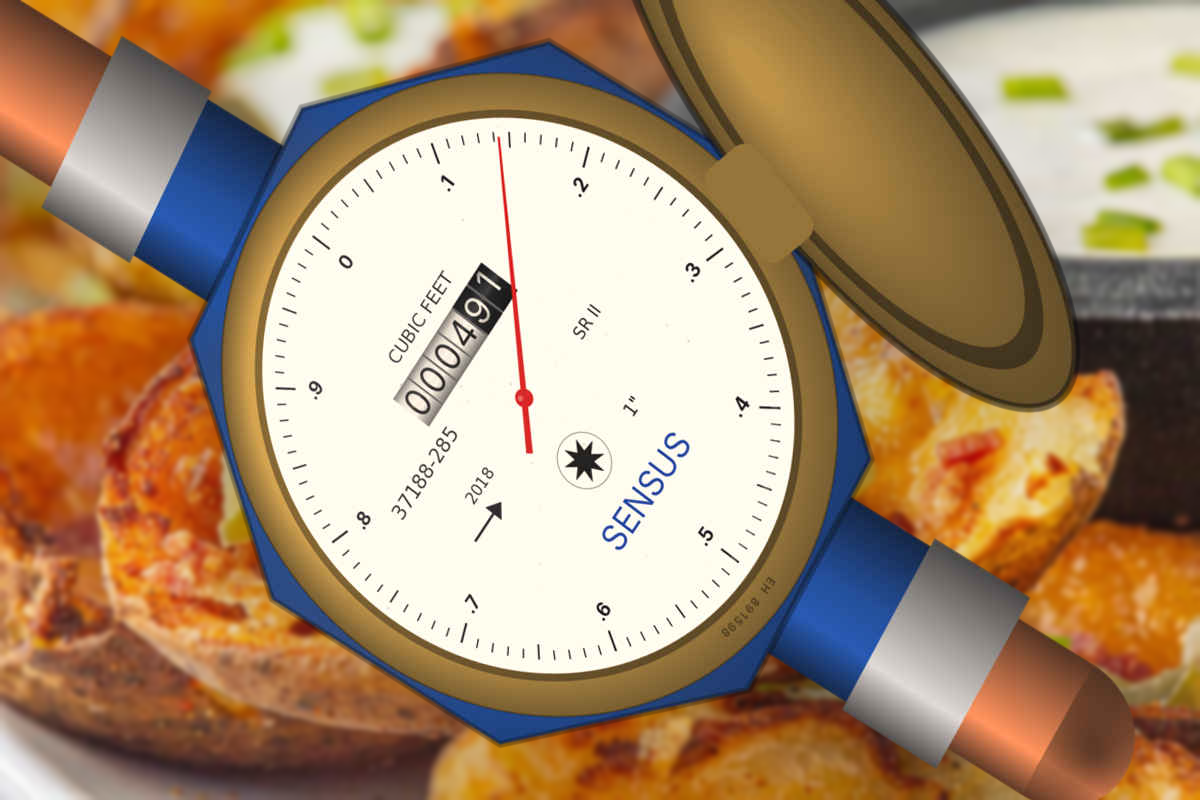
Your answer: 491.14 ft³
